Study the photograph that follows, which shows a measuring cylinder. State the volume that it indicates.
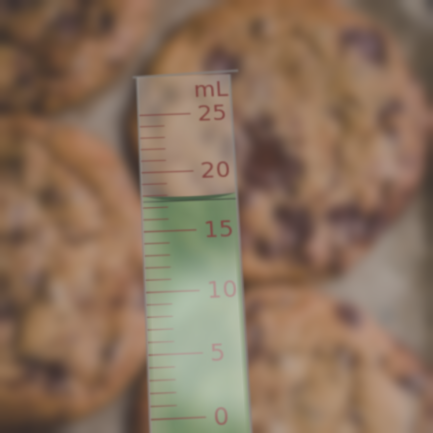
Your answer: 17.5 mL
